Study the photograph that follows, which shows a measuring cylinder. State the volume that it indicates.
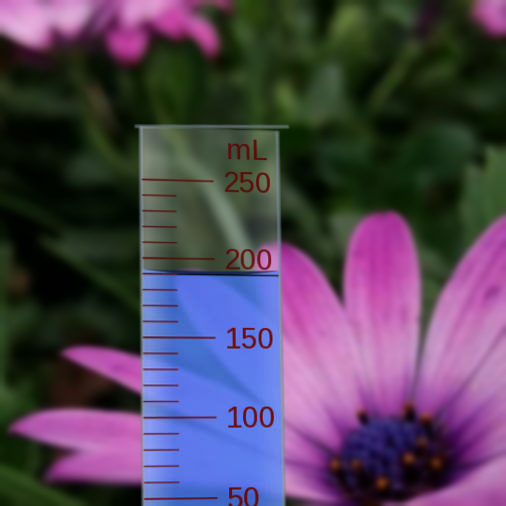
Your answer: 190 mL
